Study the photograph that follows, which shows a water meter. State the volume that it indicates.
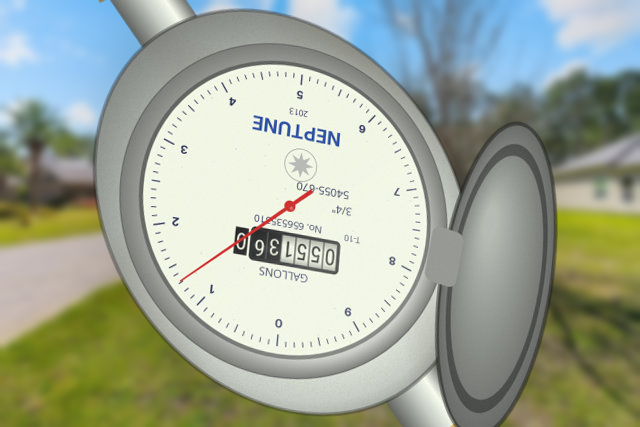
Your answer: 551361.3 gal
